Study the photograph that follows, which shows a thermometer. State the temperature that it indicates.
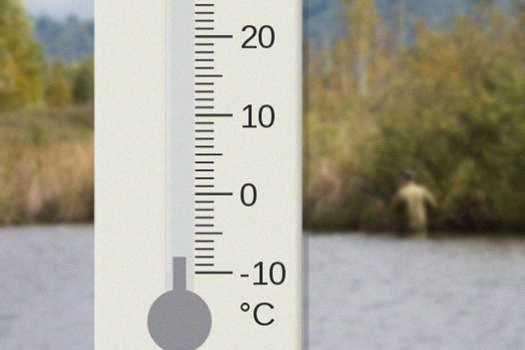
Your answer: -8 °C
